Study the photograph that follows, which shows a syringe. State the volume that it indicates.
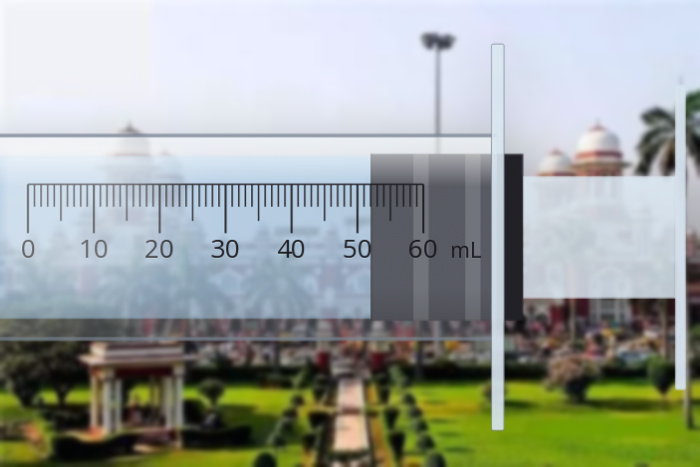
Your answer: 52 mL
